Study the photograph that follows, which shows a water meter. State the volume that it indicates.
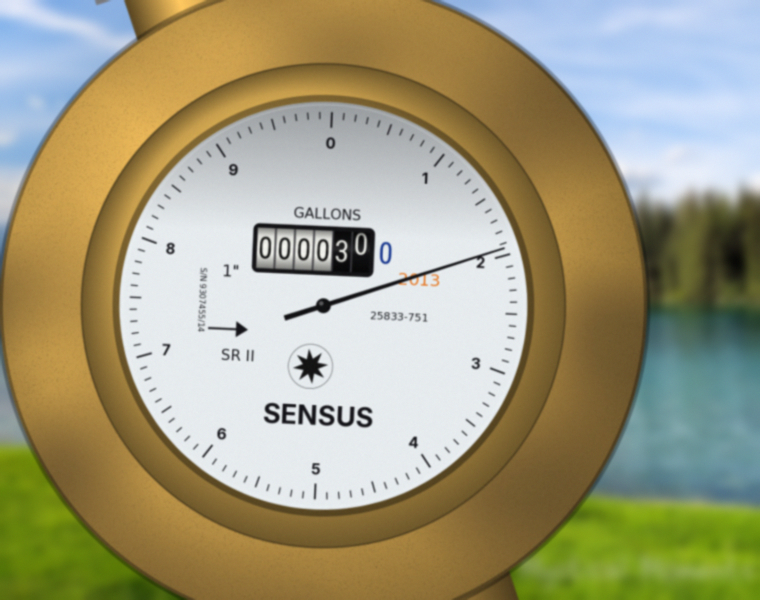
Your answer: 301.9 gal
